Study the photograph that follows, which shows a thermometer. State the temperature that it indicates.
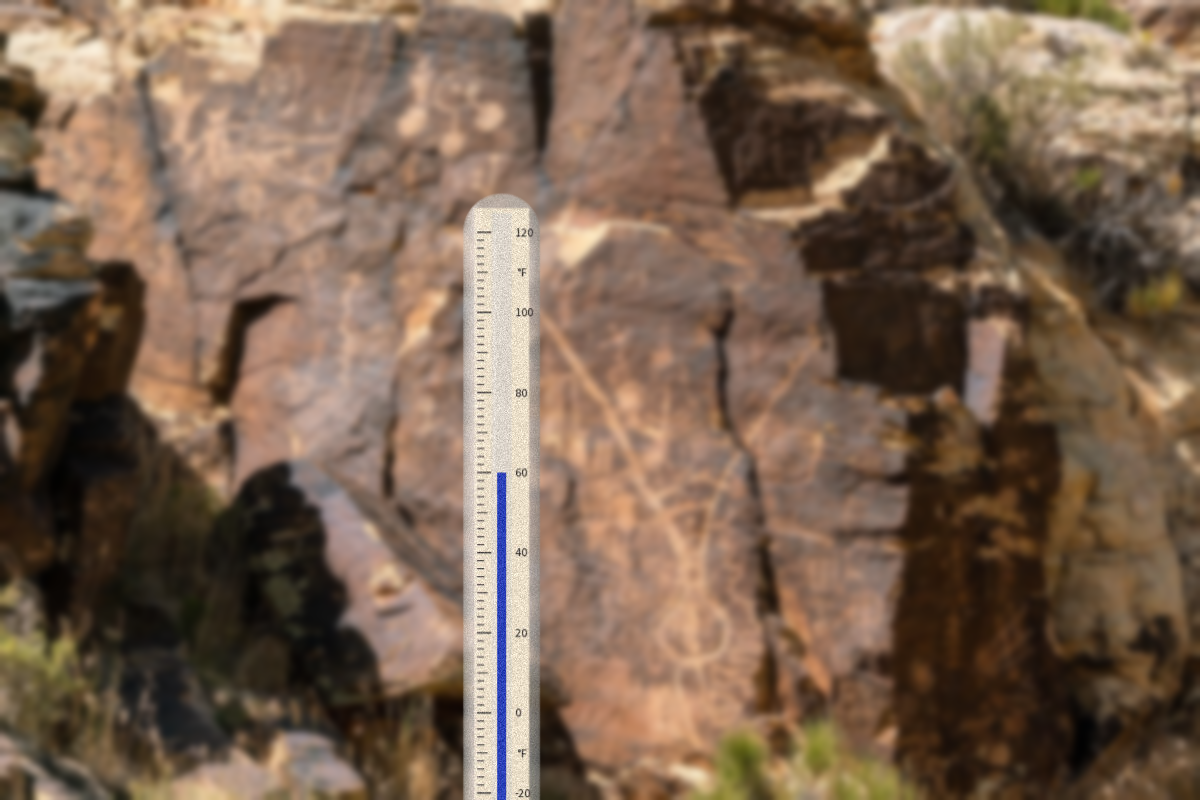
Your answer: 60 °F
